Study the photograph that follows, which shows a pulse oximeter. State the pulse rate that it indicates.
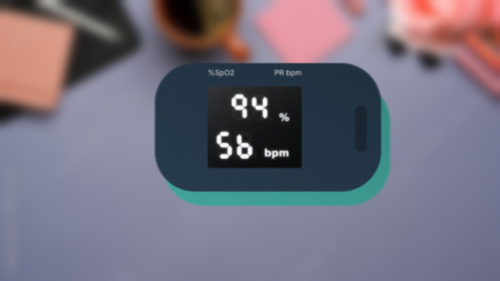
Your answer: 56 bpm
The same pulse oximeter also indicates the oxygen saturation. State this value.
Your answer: 94 %
